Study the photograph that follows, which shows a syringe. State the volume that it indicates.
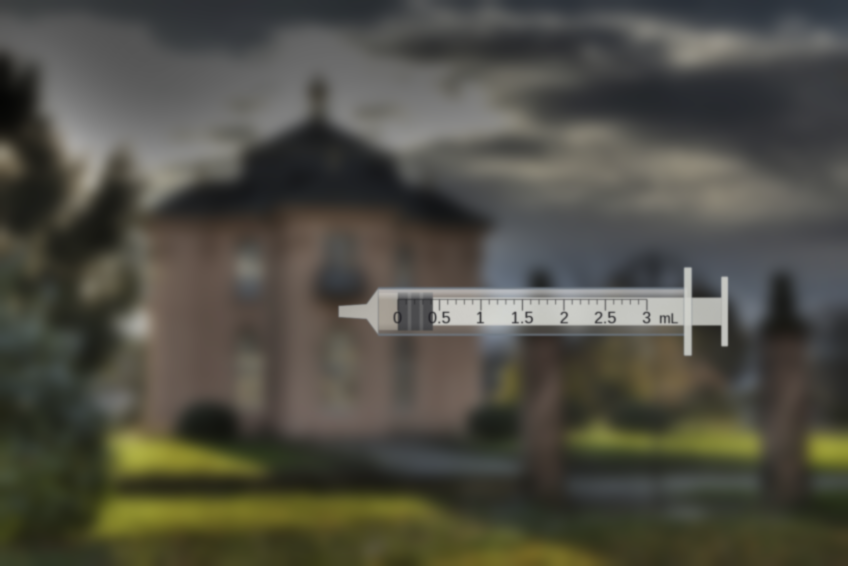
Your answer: 0 mL
